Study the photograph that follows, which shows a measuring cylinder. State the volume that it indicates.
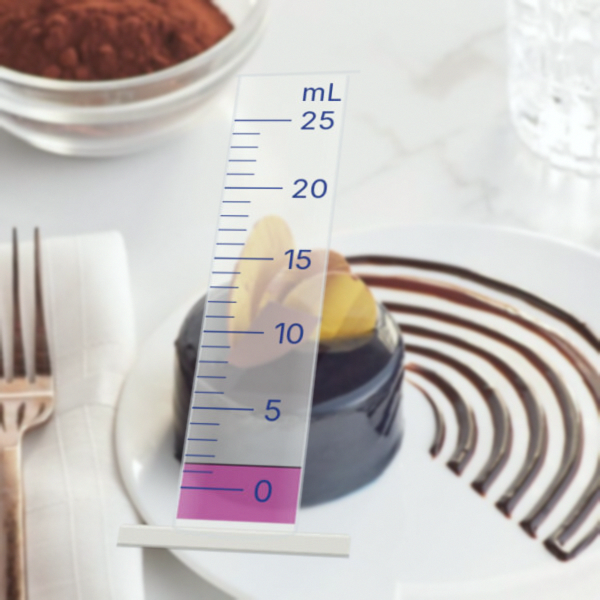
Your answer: 1.5 mL
